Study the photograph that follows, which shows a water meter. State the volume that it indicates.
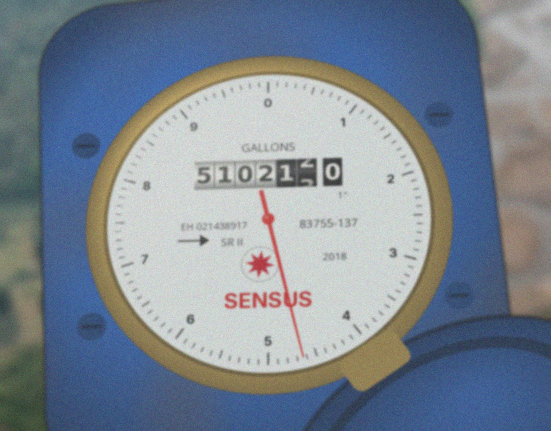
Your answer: 5102124.6 gal
